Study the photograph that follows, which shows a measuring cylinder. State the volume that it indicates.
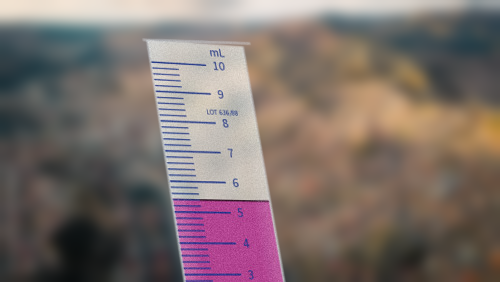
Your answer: 5.4 mL
